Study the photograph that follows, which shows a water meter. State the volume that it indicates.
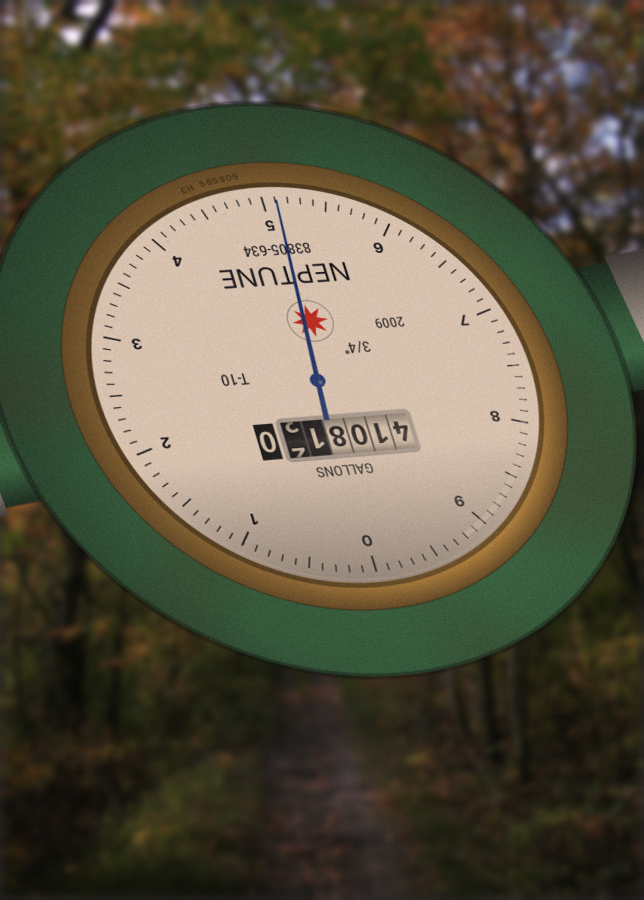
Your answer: 4108125.1 gal
